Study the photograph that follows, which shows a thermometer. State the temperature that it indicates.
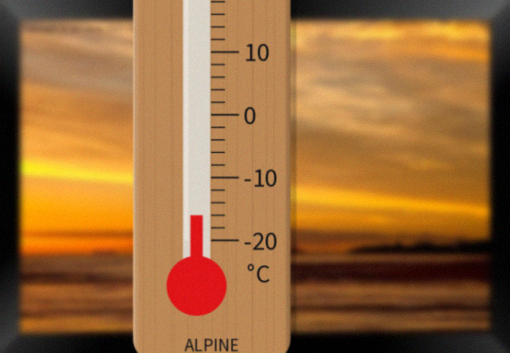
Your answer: -16 °C
